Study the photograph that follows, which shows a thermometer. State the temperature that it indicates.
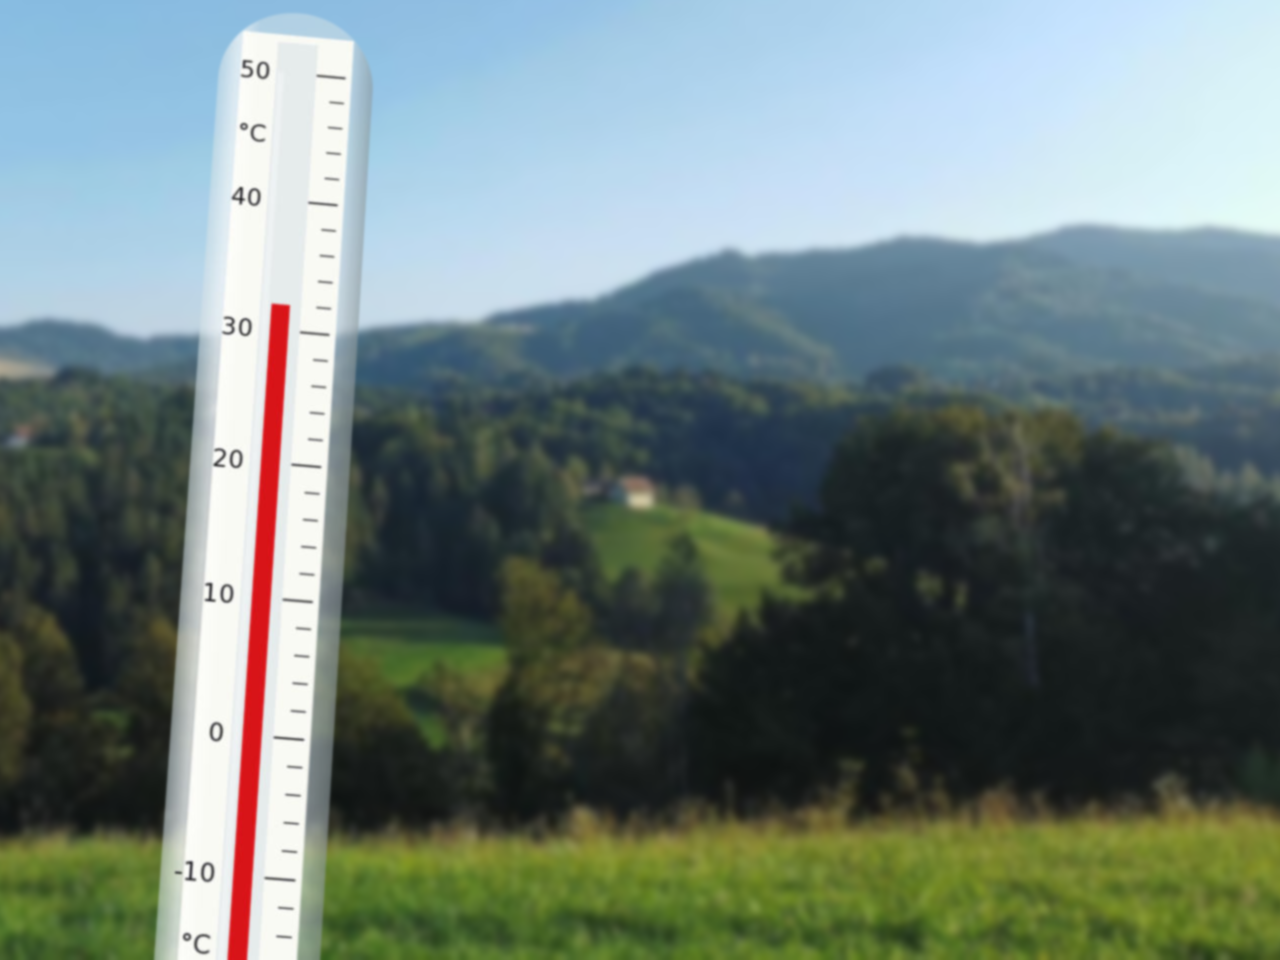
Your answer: 32 °C
